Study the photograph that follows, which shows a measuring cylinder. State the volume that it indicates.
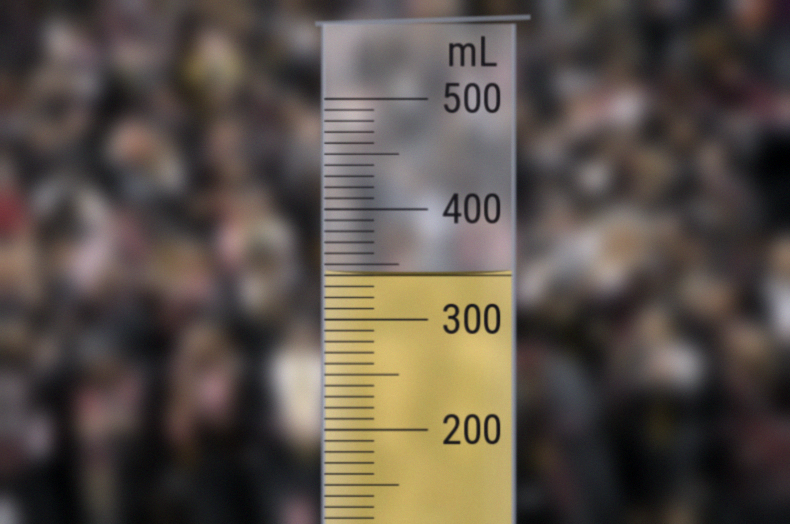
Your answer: 340 mL
